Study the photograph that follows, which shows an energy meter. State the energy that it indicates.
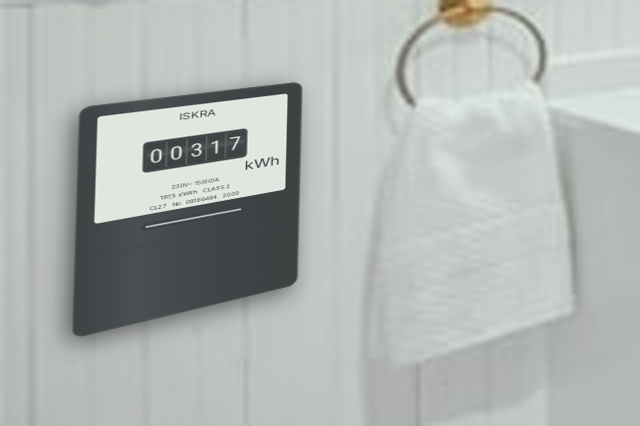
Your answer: 317 kWh
